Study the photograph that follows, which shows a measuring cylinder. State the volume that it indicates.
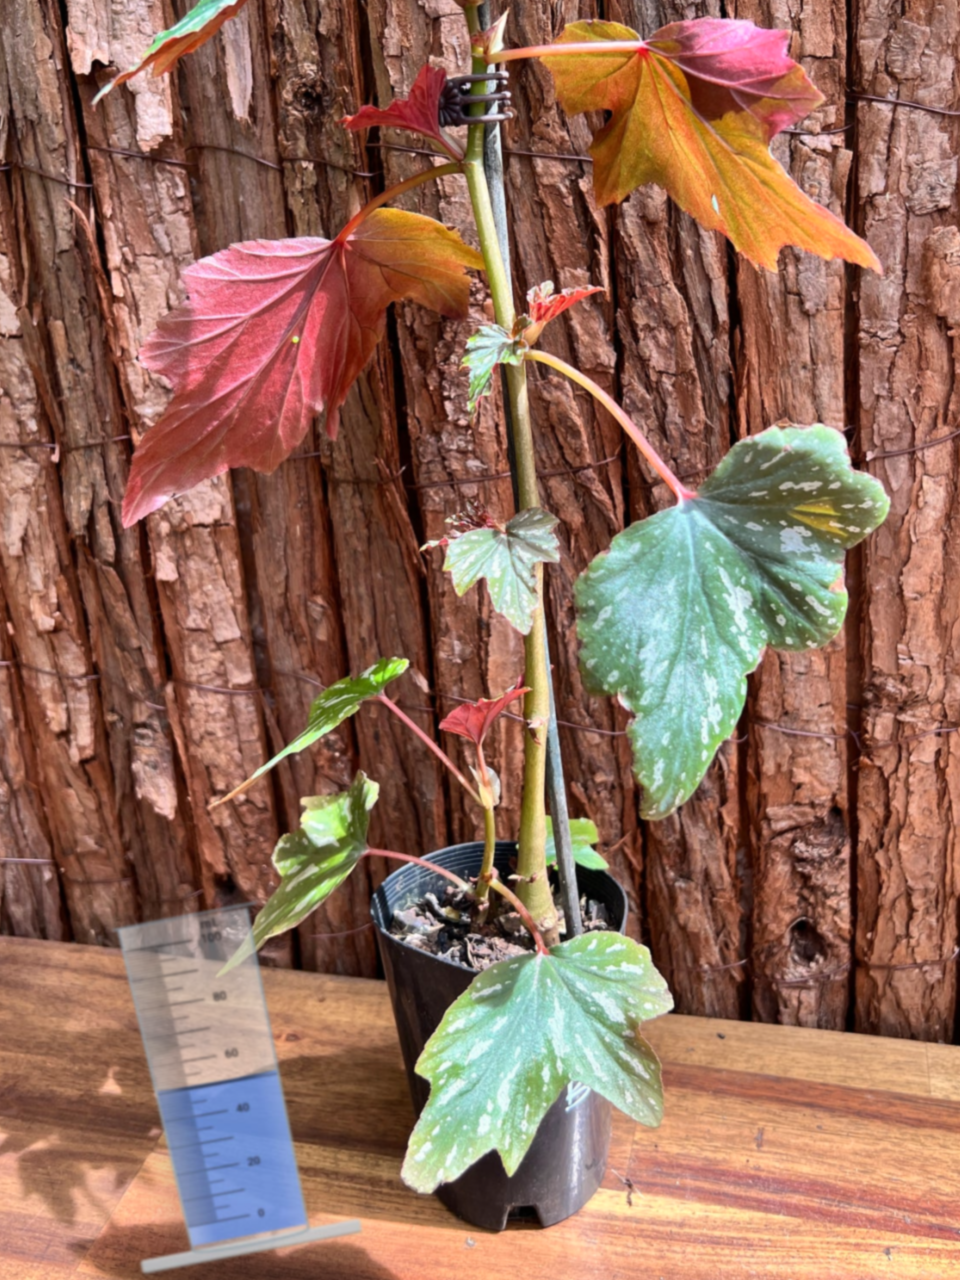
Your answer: 50 mL
